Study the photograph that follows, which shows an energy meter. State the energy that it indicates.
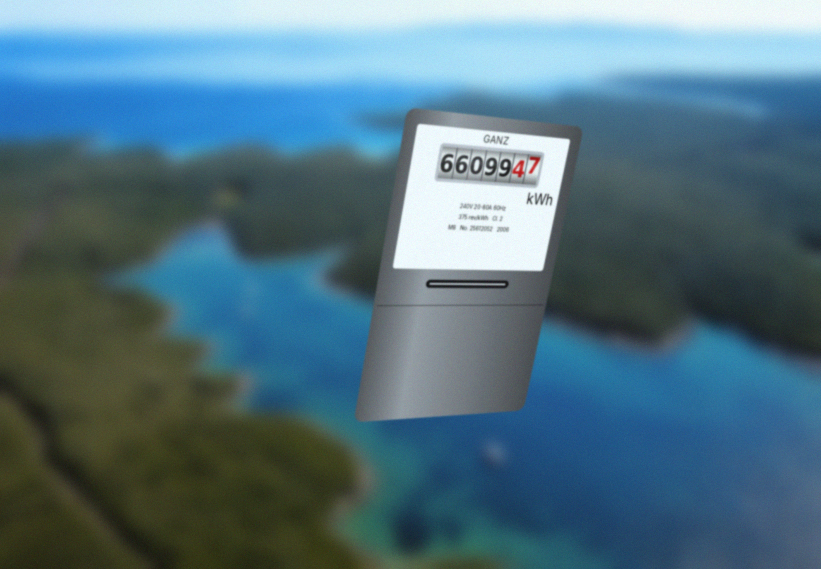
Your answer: 66099.47 kWh
